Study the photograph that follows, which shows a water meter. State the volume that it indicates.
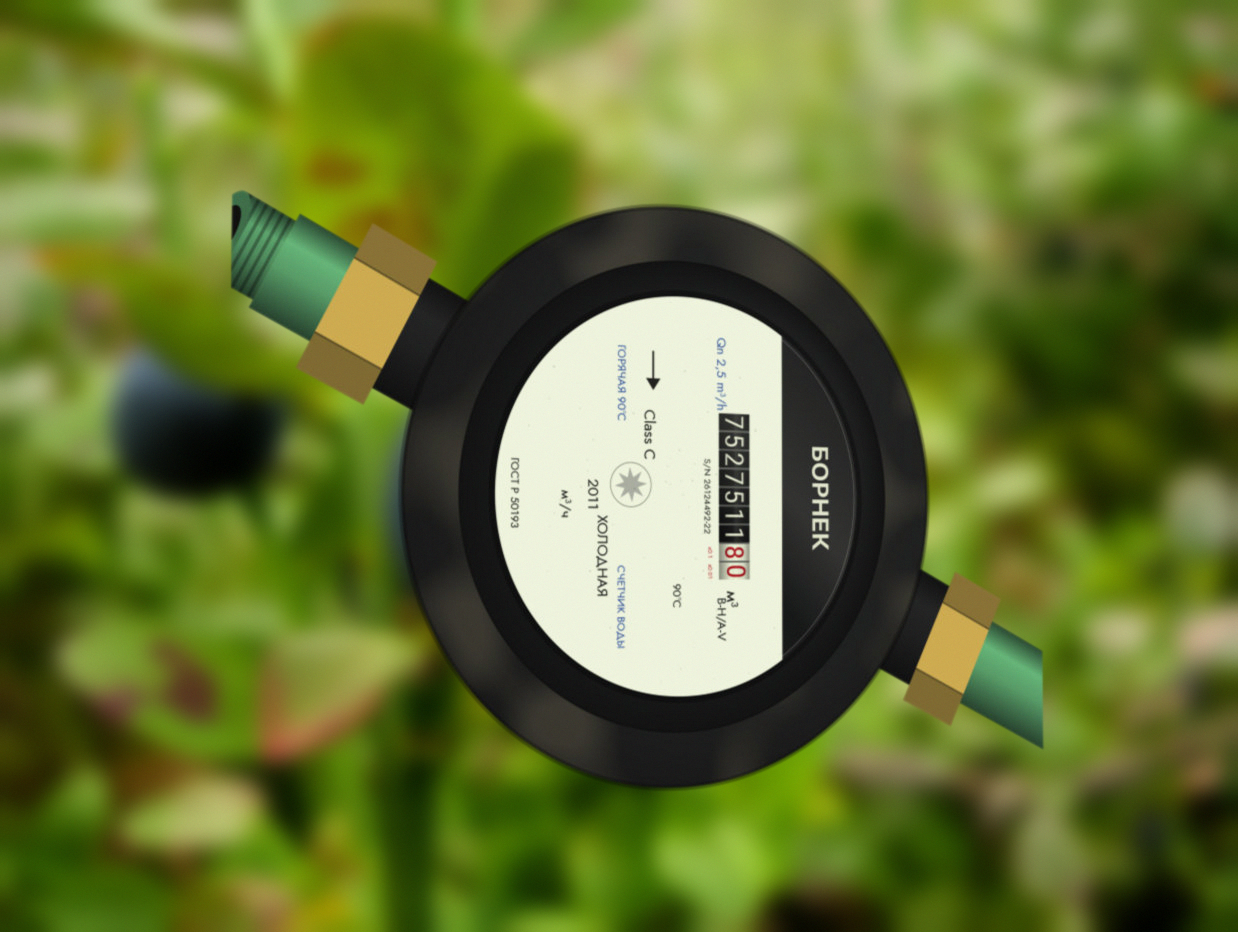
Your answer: 7527511.80 m³
